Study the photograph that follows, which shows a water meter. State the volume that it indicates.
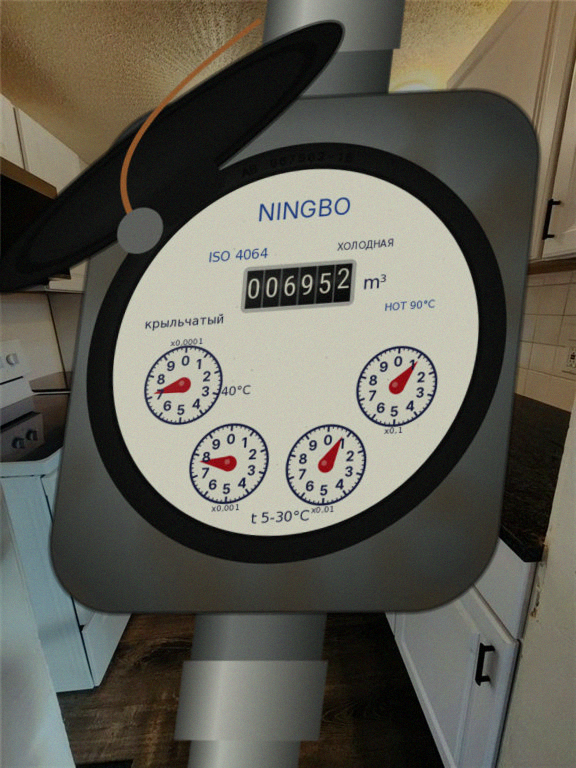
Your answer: 6952.1077 m³
